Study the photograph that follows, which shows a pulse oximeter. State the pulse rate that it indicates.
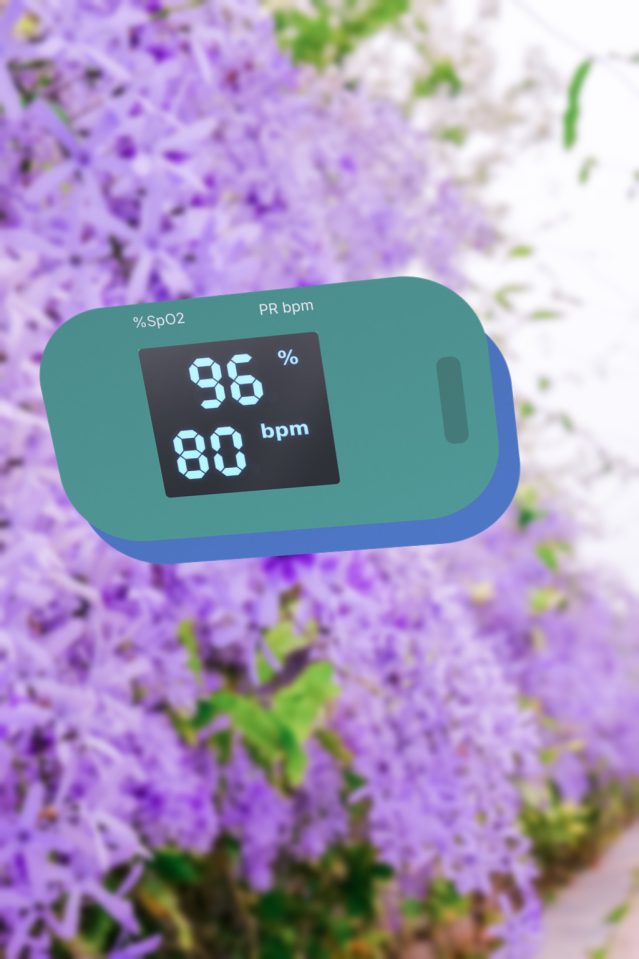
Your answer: 80 bpm
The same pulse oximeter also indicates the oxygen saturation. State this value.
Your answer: 96 %
